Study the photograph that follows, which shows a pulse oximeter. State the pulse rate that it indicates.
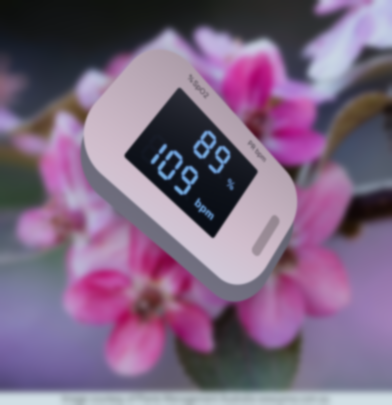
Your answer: 109 bpm
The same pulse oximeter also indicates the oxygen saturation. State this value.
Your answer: 89 %
